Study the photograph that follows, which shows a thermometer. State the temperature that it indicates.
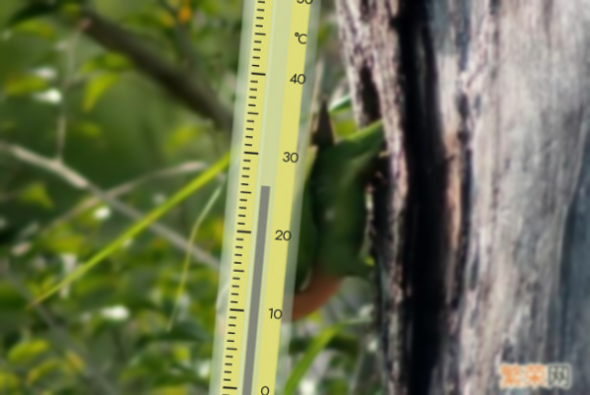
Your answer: 26 °C
